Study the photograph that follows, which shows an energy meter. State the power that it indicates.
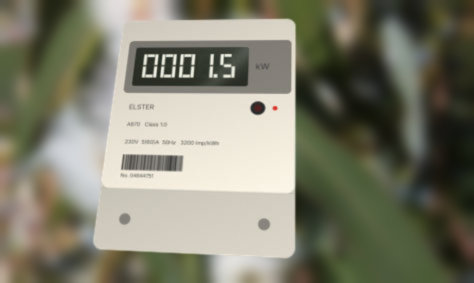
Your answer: 1.5 kW
